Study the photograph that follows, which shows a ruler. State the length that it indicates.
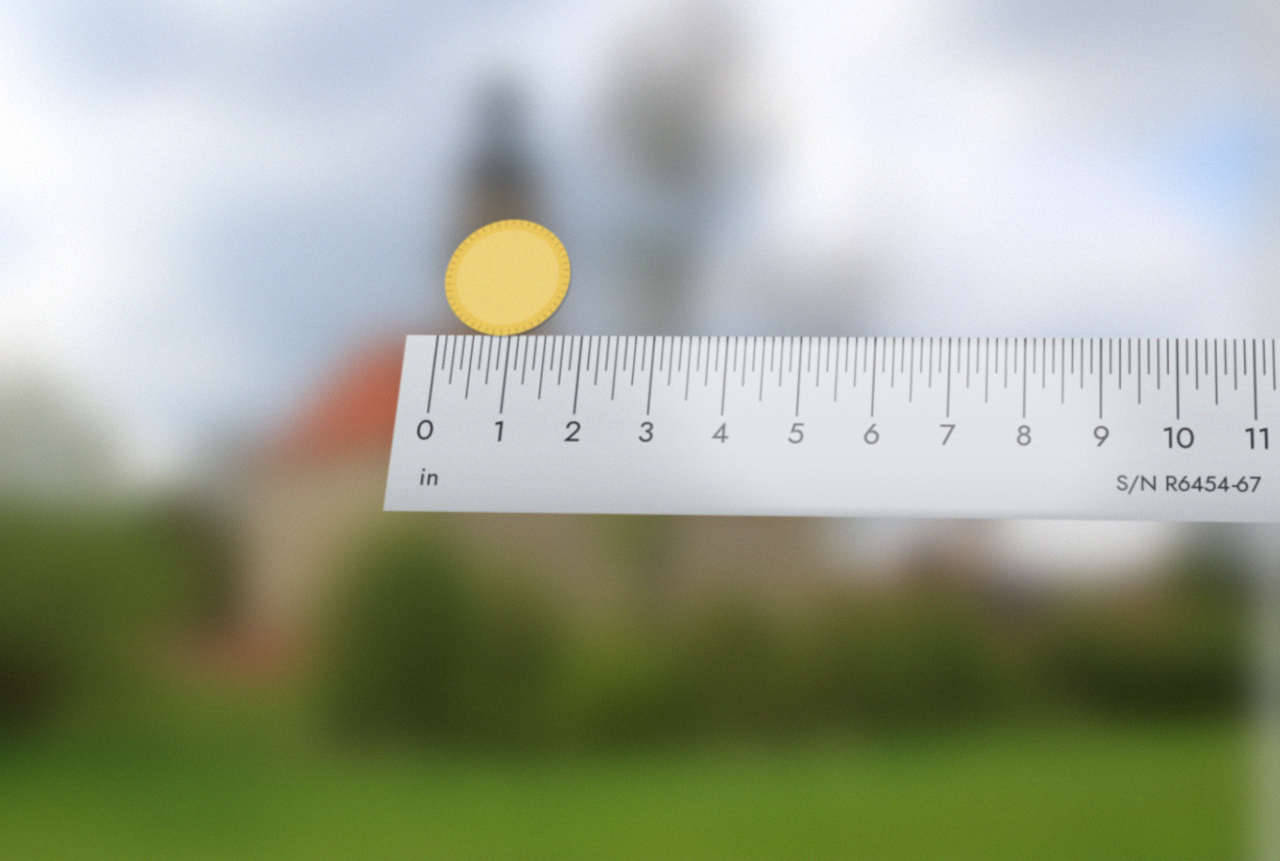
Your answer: 1.75 in
